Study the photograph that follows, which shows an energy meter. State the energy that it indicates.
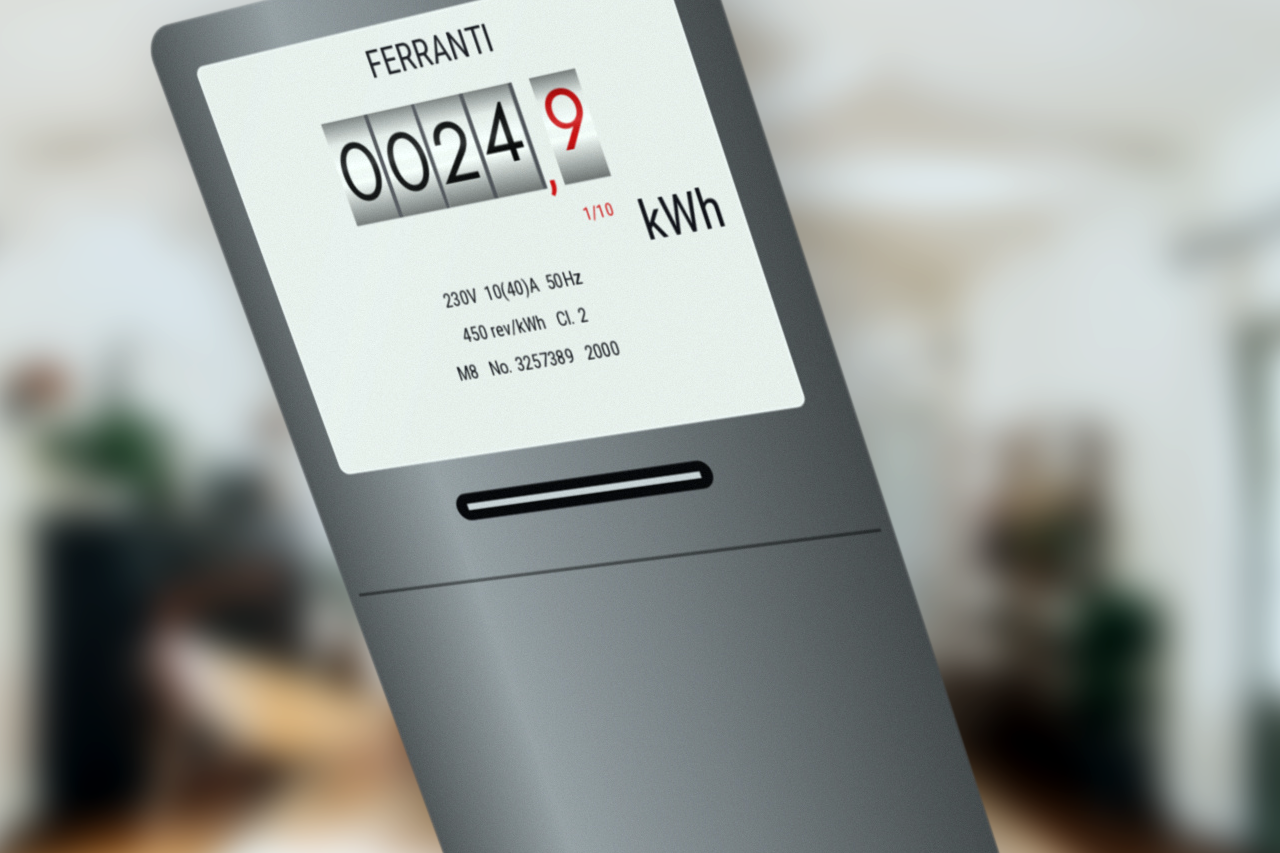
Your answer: 24.9 kWh
